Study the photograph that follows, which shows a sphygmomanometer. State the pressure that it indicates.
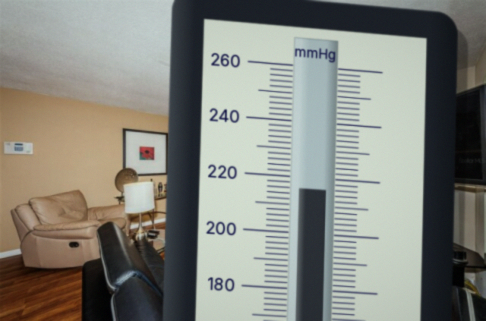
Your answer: 216 mmHg
